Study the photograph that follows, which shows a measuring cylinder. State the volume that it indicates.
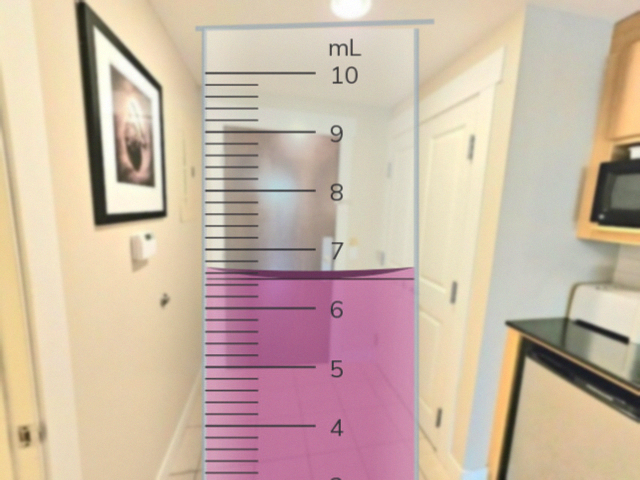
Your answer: 6.5 mL
